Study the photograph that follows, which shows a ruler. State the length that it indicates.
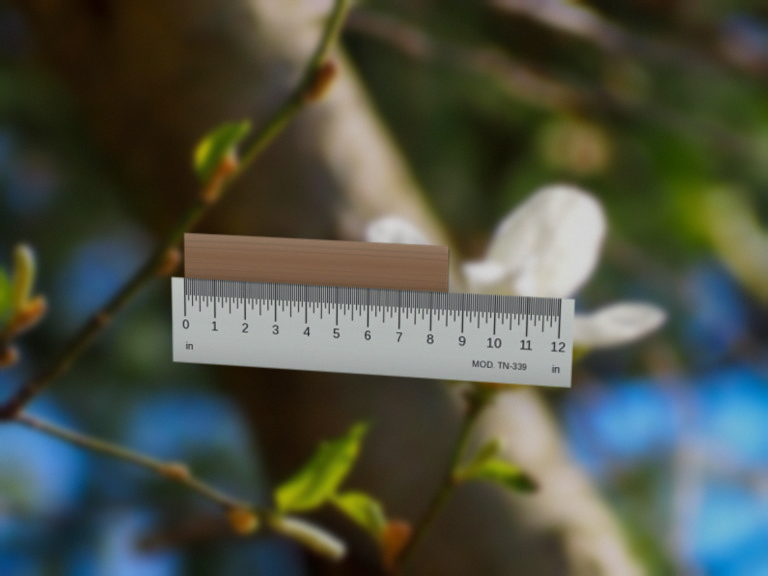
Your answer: 8.5 in
